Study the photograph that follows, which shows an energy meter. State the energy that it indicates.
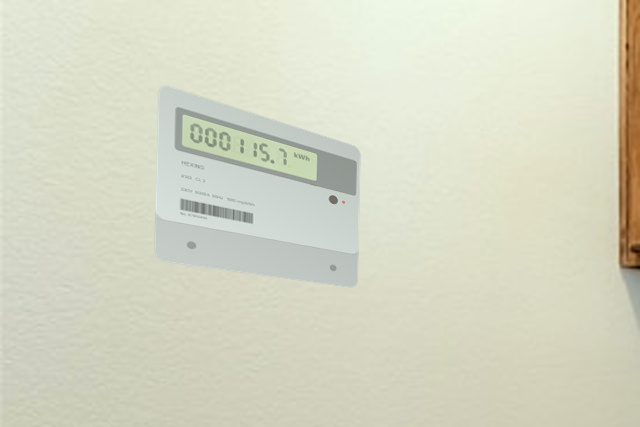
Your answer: 115.7 kWh
